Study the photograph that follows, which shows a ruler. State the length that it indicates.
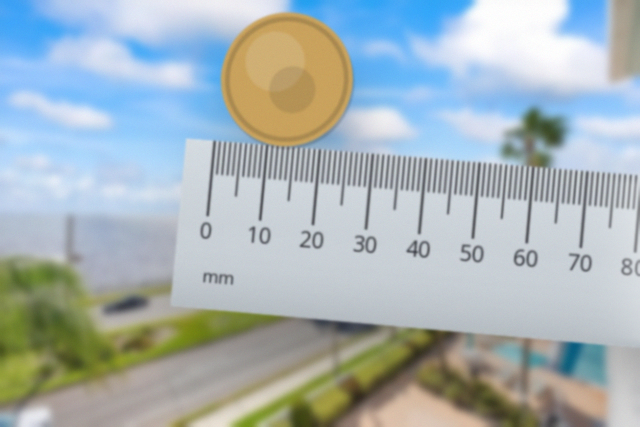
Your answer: 25 mm
